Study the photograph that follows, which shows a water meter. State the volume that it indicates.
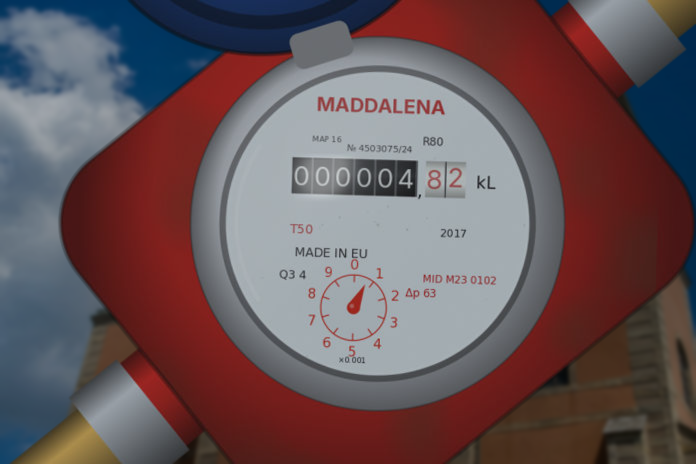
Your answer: 4.820 kL
